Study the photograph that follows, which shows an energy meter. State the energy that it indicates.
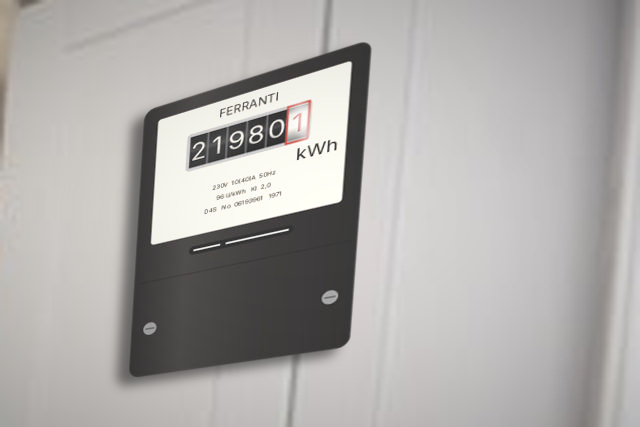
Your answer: 21980.1 kWh
